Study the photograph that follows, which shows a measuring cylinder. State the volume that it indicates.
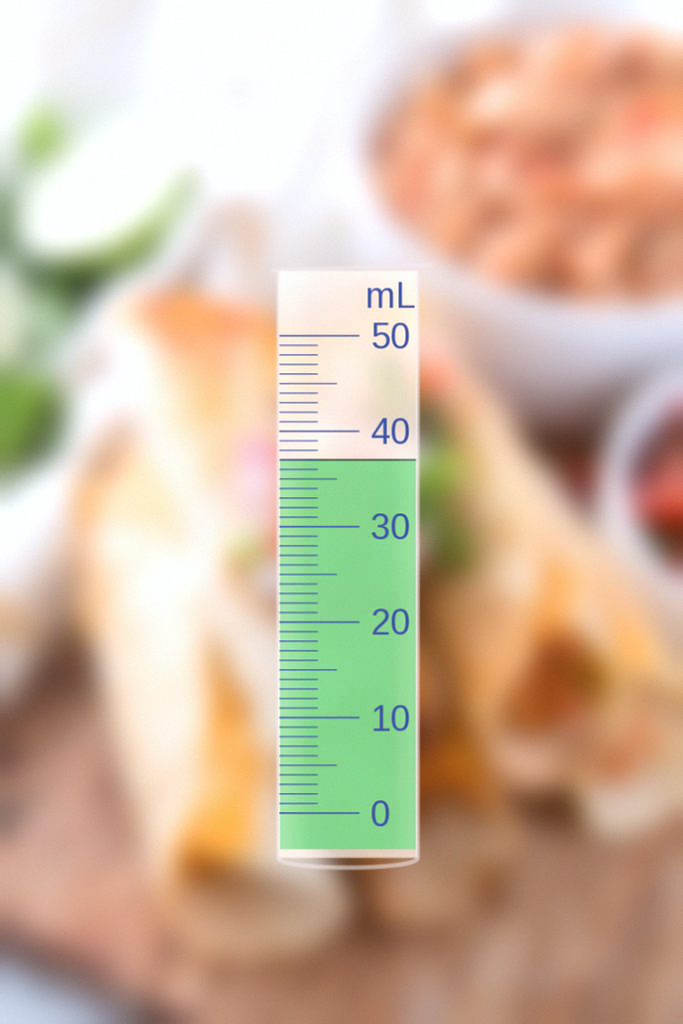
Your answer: 37 mL
